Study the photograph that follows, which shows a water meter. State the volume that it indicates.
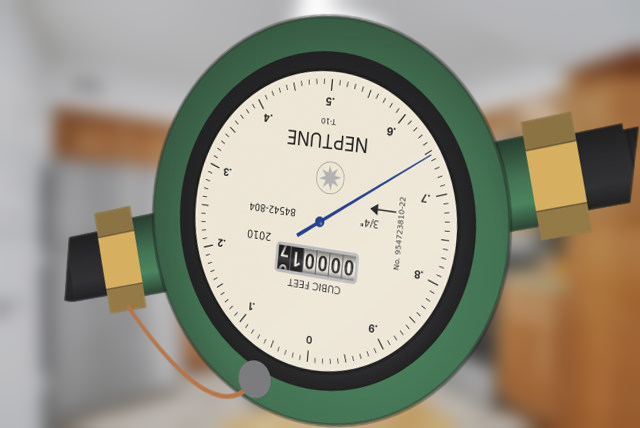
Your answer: 16.65 ft³
